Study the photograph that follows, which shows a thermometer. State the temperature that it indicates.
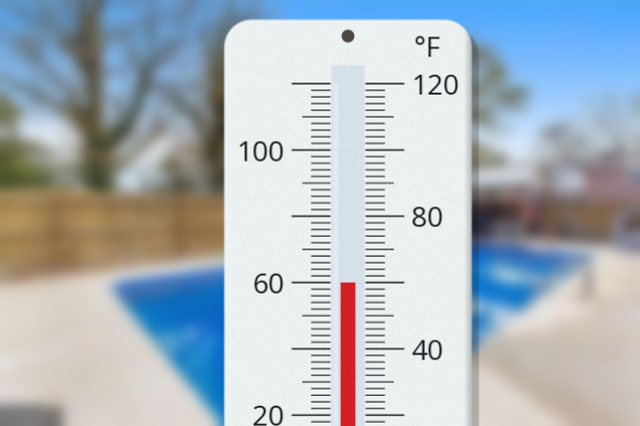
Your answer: 60 °F
